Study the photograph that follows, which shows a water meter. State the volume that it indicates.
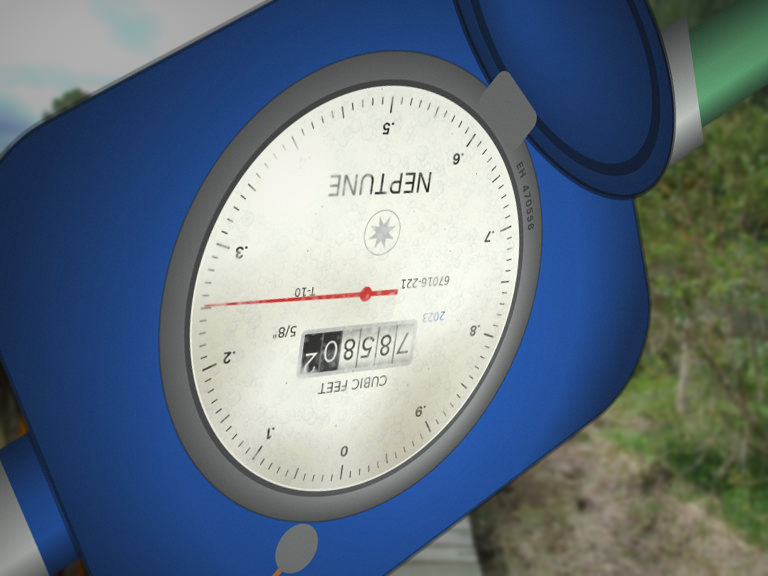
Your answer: 785802.25 ft³
